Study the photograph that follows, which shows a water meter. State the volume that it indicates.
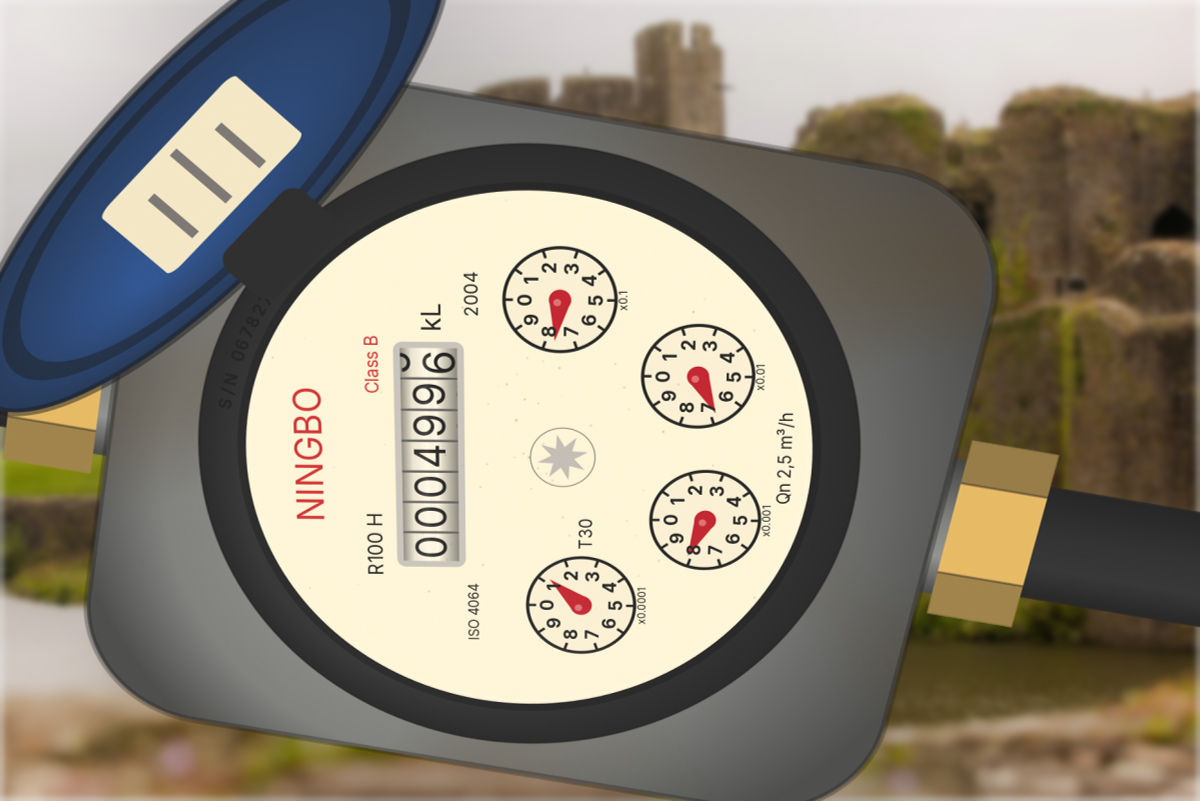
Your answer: 4995.7681 kL
